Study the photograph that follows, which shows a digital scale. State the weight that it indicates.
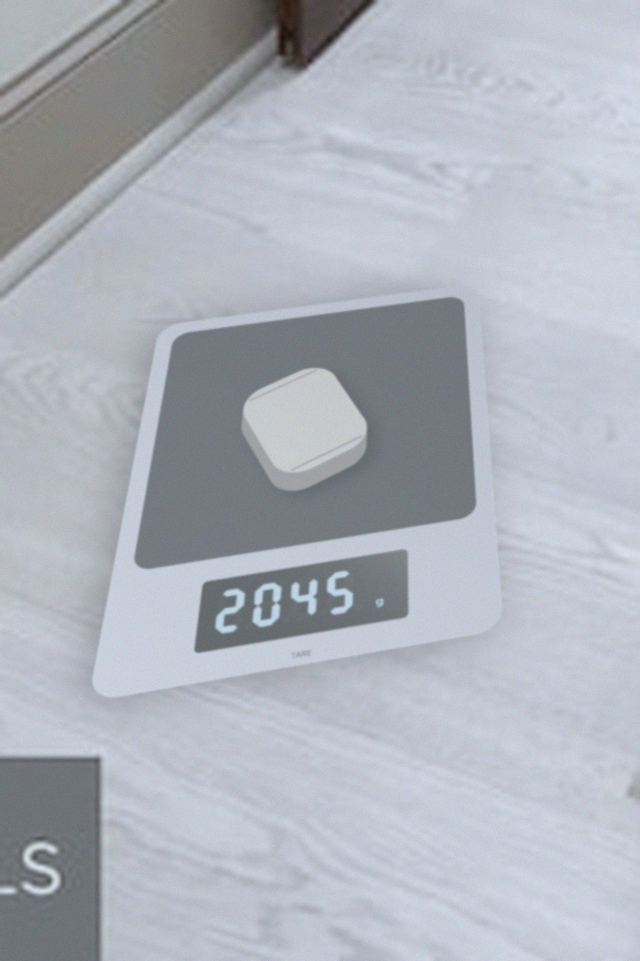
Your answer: 2045 g
